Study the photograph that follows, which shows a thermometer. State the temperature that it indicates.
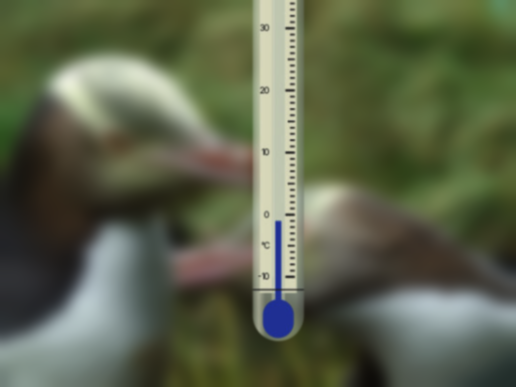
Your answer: -1 °C
